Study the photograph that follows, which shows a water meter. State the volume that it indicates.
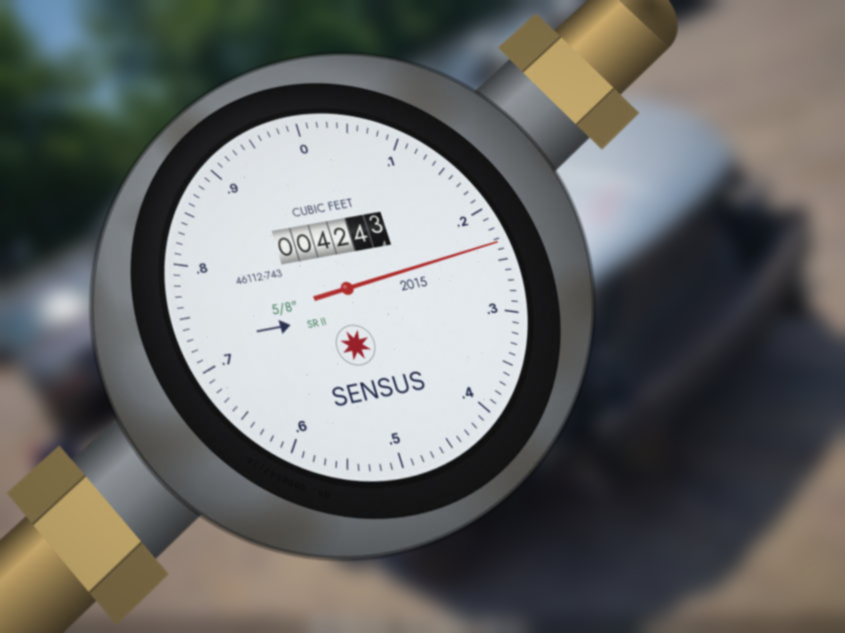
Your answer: 4243.23 ft³
